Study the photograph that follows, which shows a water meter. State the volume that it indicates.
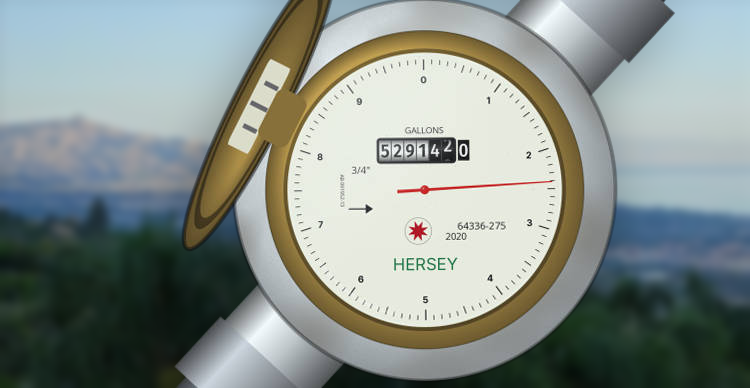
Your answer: 5291422.4 gal
